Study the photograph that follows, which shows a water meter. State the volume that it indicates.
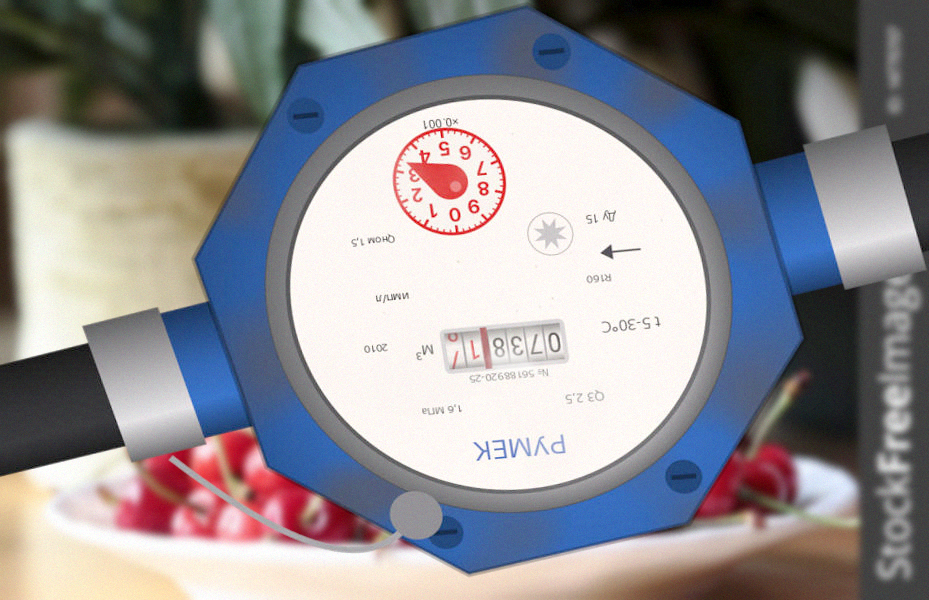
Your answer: 738.173 m³
